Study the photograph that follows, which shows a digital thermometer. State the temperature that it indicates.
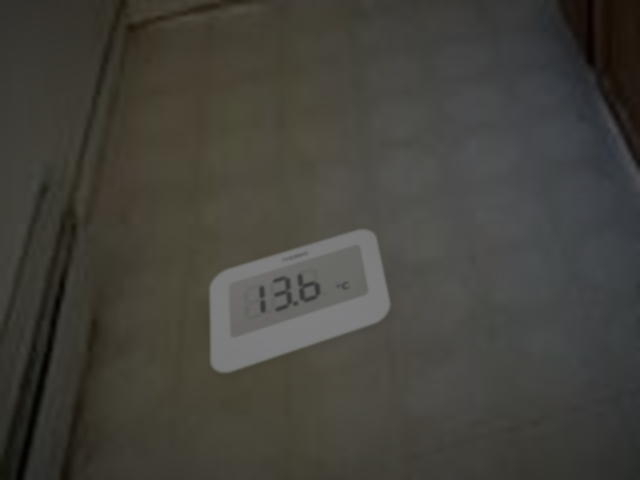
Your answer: 13.6 °C
